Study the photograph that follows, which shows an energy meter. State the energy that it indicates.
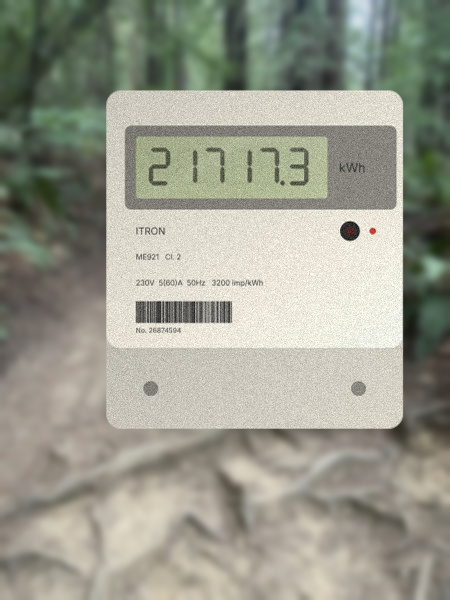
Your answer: 21717.3 kWh
